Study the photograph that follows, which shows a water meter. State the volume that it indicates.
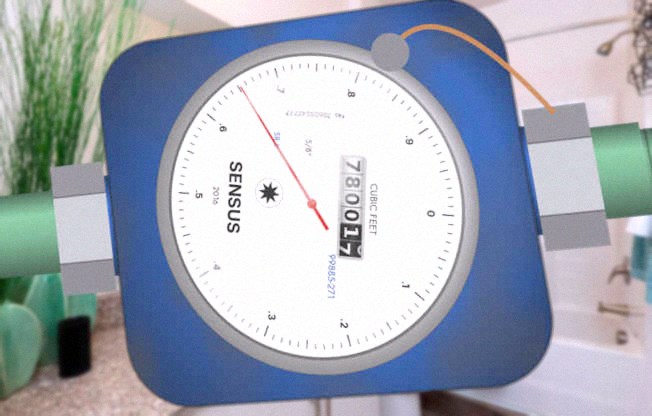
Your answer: 780016.65 ft³
